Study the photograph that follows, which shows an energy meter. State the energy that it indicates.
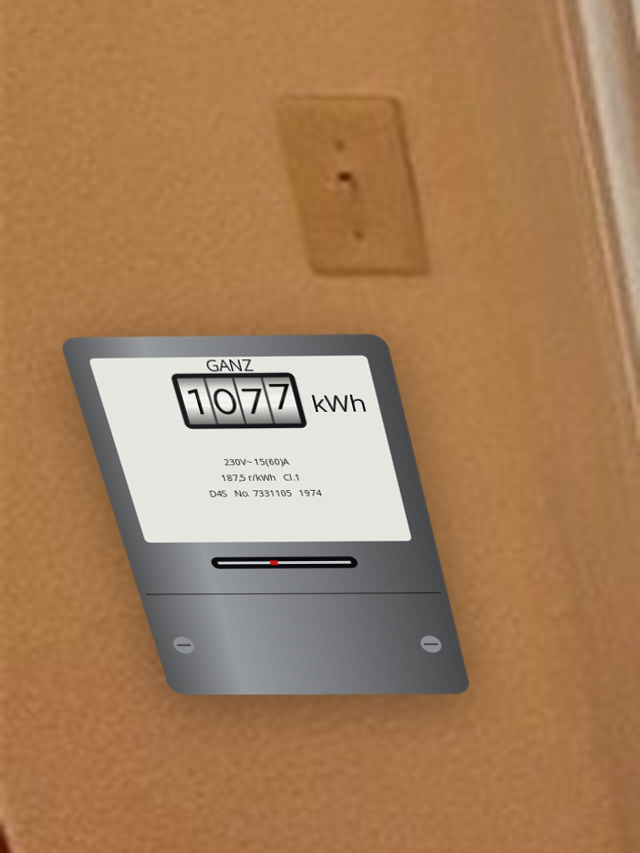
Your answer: 1077 kWh
